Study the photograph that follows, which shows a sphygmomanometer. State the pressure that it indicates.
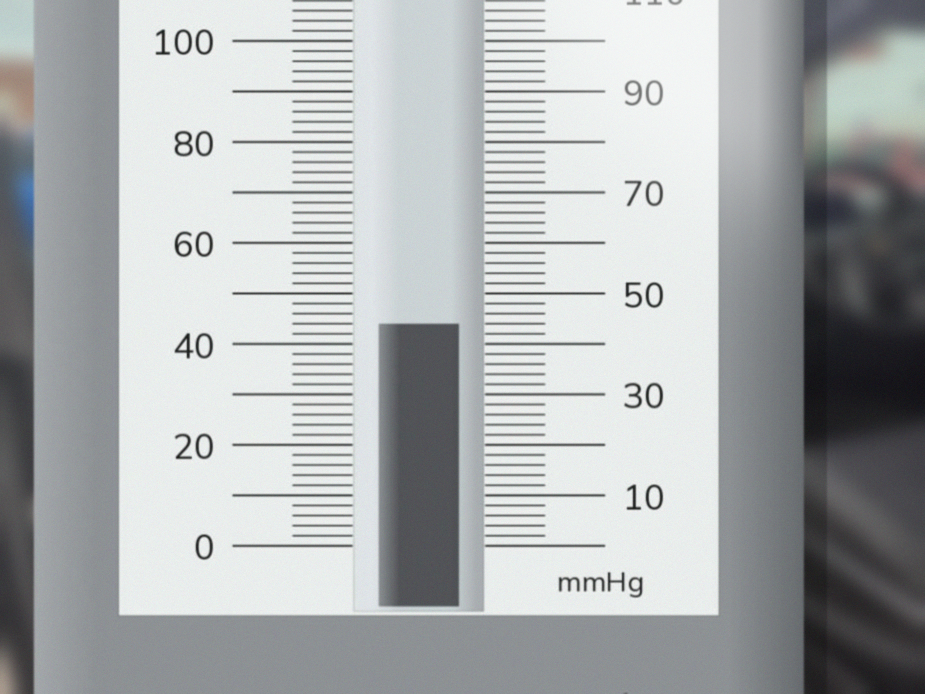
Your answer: 44 mmHg
